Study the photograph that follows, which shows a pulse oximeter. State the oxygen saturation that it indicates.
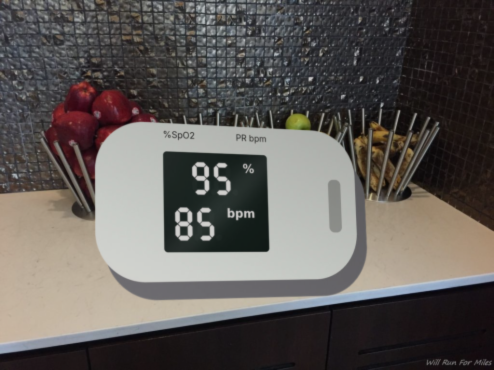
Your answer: 95 %
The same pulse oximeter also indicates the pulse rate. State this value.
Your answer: 85 bpm
